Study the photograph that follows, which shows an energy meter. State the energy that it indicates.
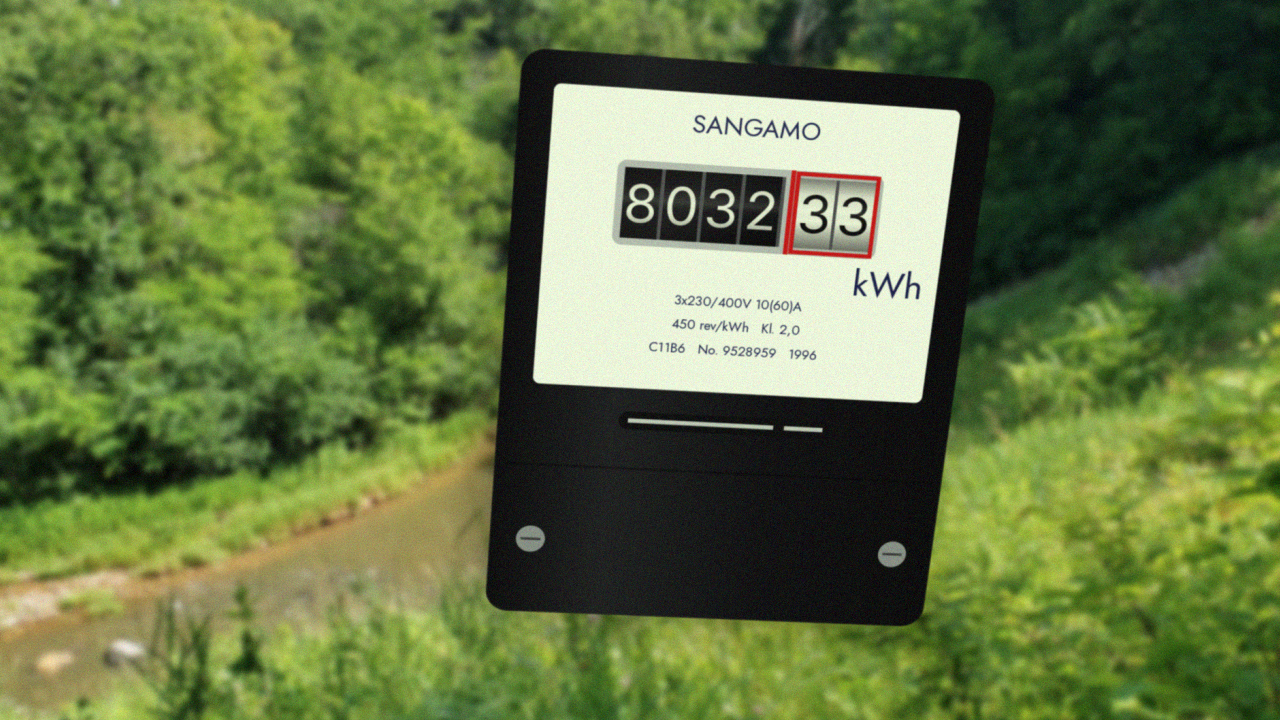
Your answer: 8032.33 kWh
